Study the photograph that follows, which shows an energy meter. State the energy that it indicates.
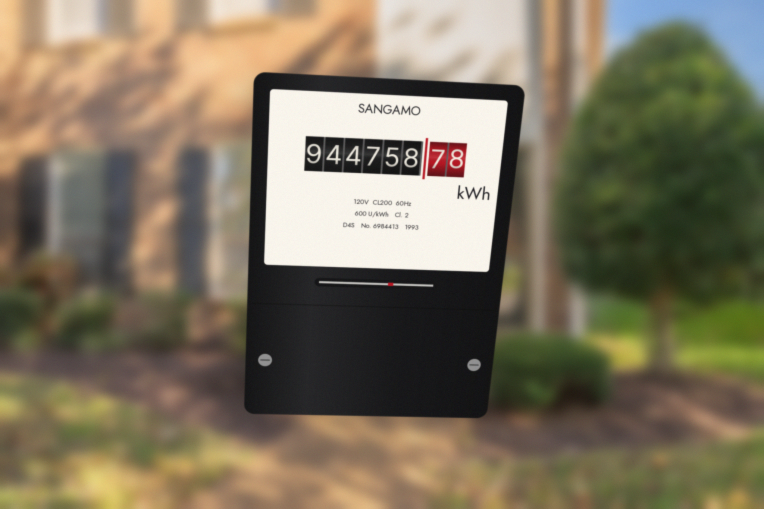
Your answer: 944758.78 kWh
